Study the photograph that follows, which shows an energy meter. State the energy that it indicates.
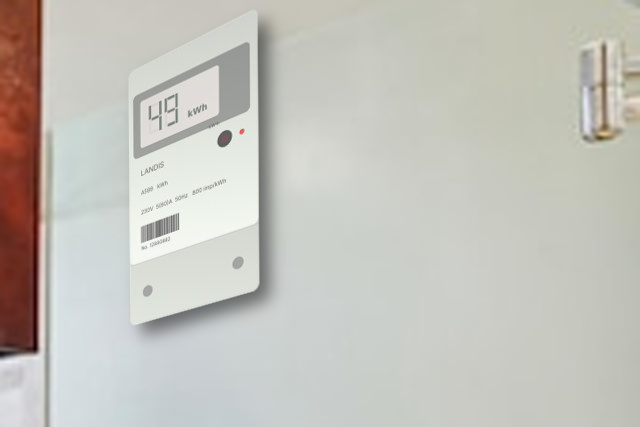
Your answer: 49 kWh
